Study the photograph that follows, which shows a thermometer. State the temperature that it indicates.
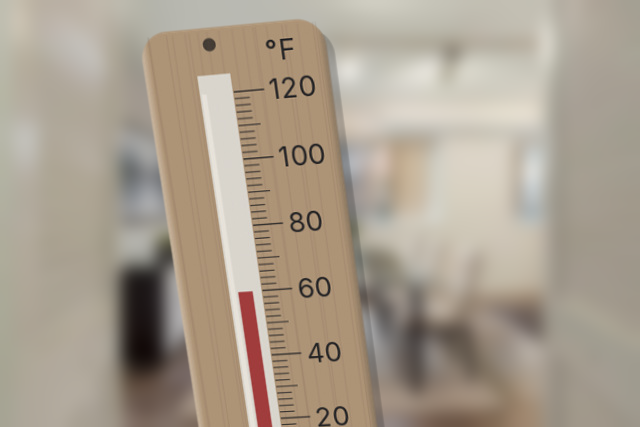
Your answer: 60 °F
